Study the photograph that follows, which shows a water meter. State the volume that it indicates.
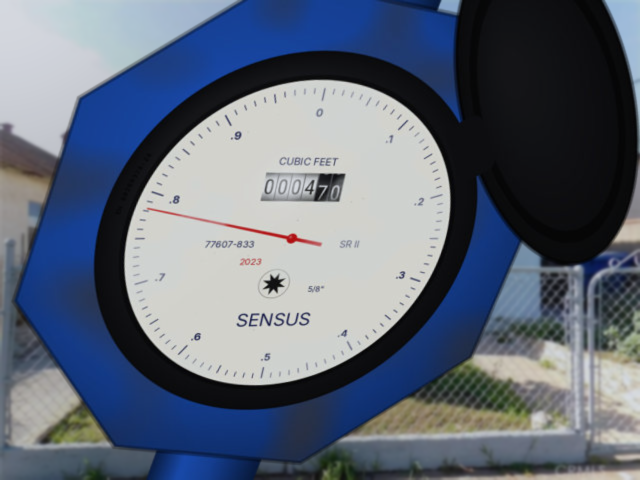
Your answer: 469.78 ft³
